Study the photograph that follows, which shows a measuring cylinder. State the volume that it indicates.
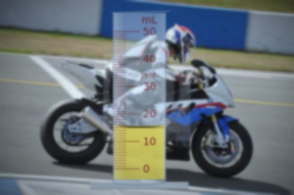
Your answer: 15 mL
